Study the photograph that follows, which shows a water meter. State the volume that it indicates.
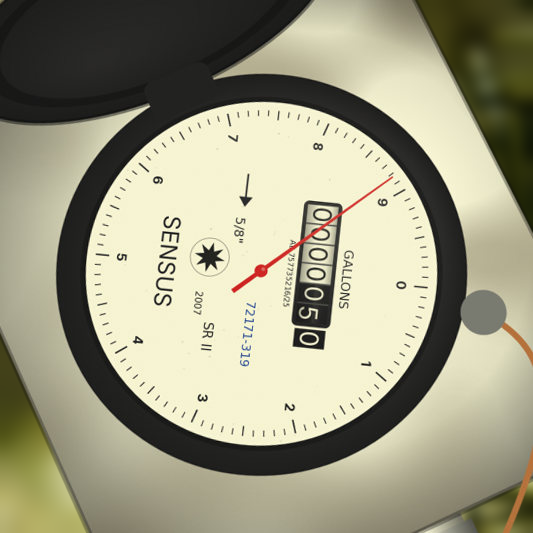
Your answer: 48.8 gal
